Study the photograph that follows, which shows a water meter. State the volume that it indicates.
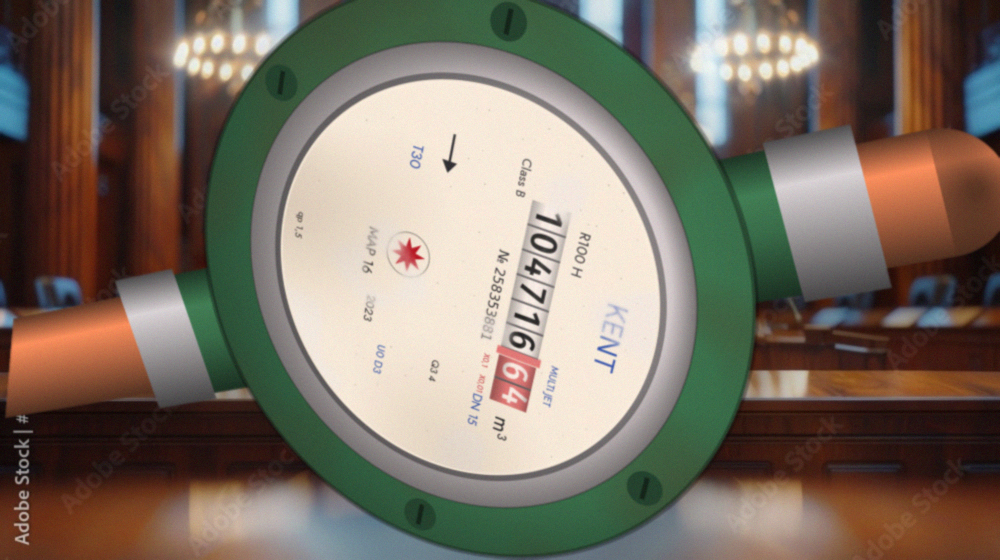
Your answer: 104716.64 m³
